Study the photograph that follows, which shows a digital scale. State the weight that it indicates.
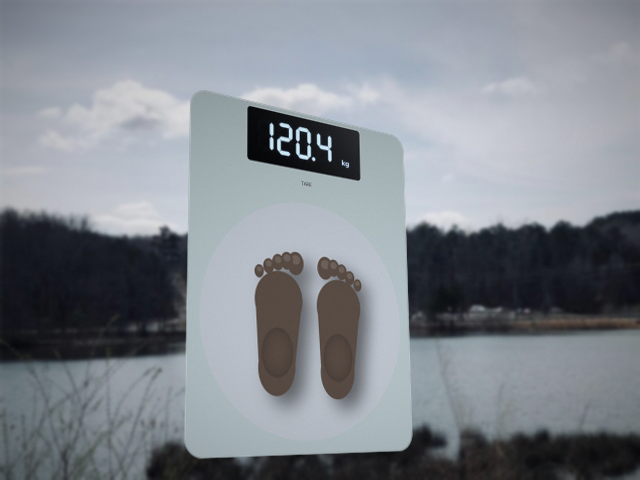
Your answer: 120.4 kg
